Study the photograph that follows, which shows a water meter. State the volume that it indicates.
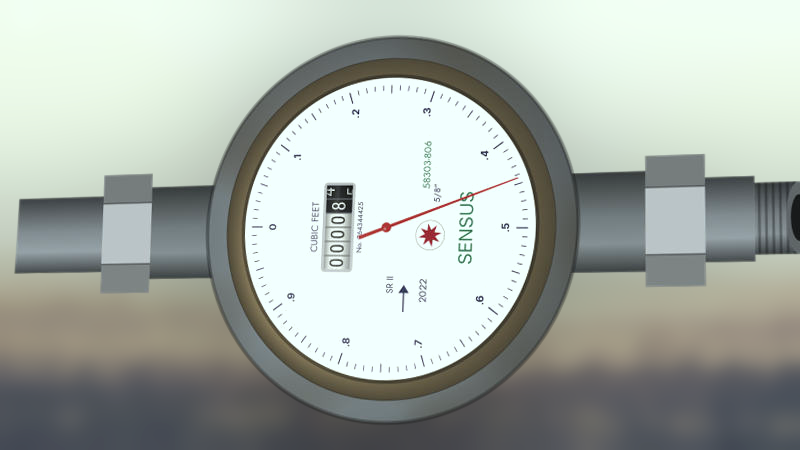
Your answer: 84.44 ft³
